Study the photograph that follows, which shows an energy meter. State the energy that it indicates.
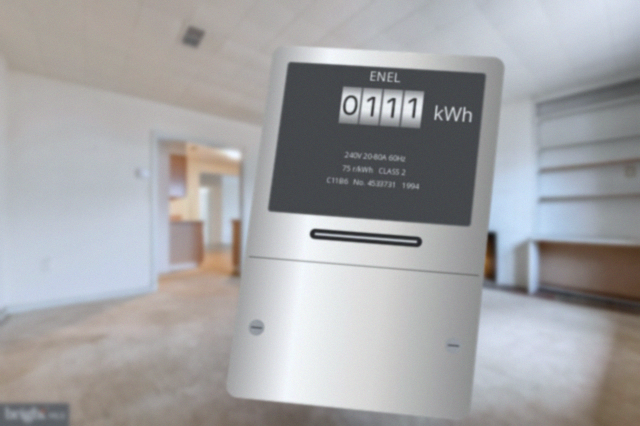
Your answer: 111 kWh
